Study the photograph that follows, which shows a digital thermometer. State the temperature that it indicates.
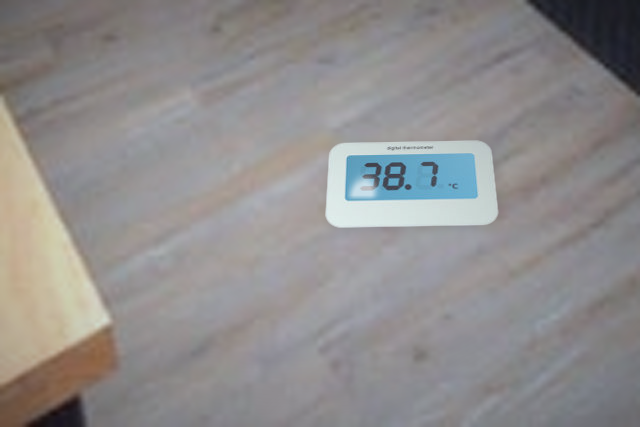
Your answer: 38.7 °C
